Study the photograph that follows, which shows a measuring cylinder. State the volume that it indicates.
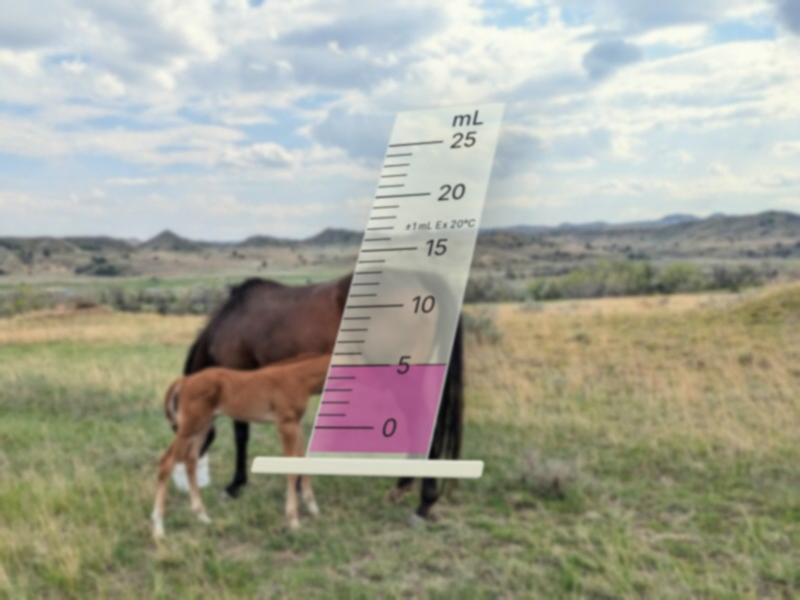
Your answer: 5 mL
